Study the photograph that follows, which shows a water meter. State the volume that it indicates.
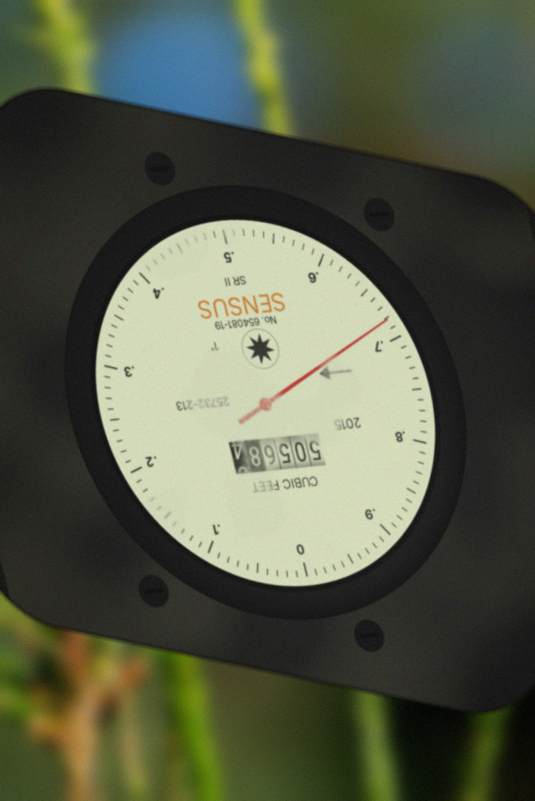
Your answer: 505683.68 ft³
